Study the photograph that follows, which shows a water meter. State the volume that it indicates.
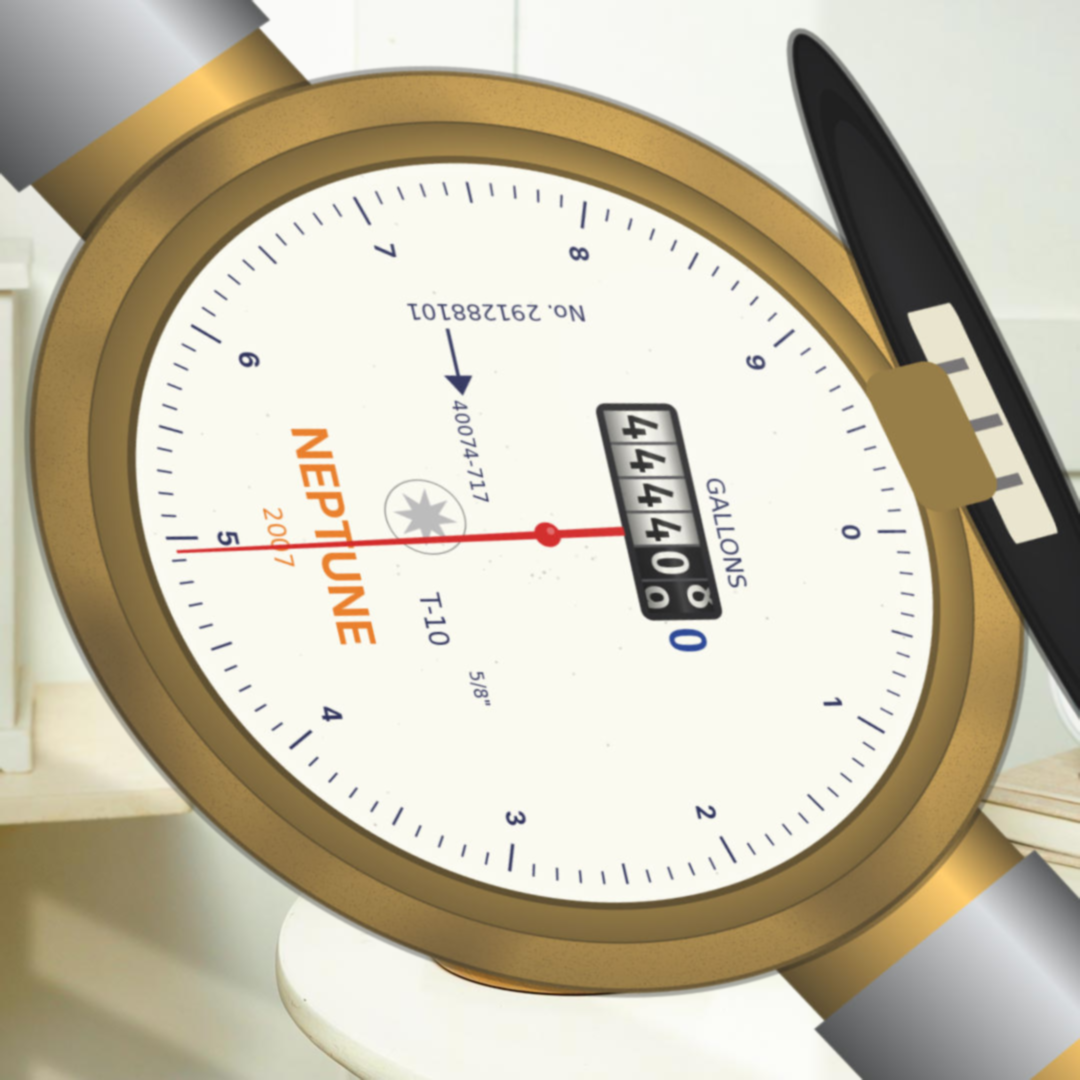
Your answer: 4444084.9 gal
